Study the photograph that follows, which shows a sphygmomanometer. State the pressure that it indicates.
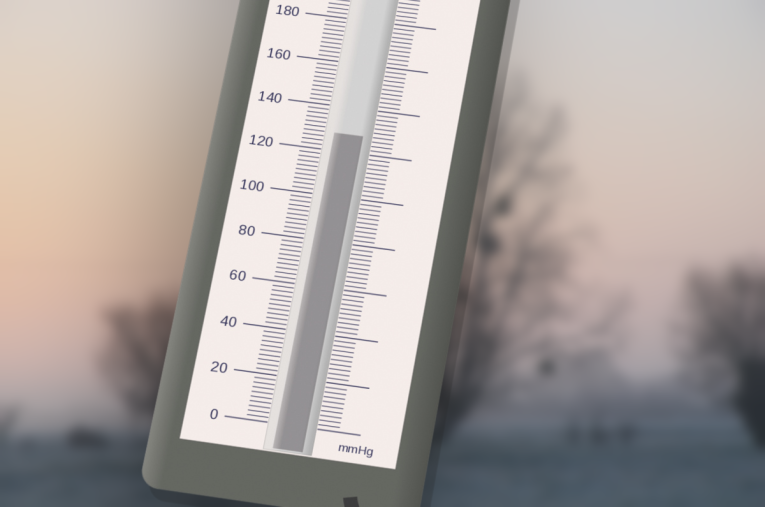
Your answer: 128 mmHg
